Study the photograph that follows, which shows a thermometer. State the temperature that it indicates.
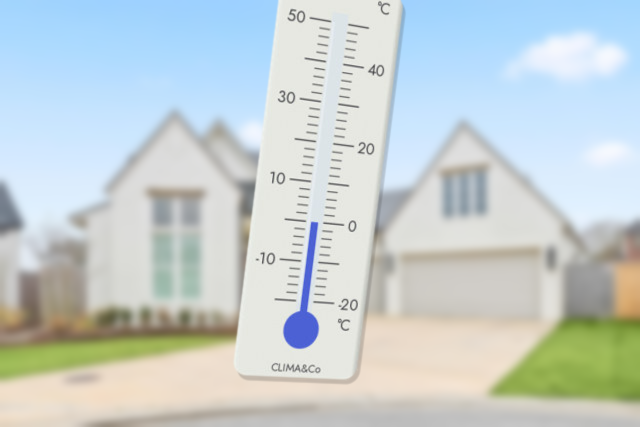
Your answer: 0 °C
